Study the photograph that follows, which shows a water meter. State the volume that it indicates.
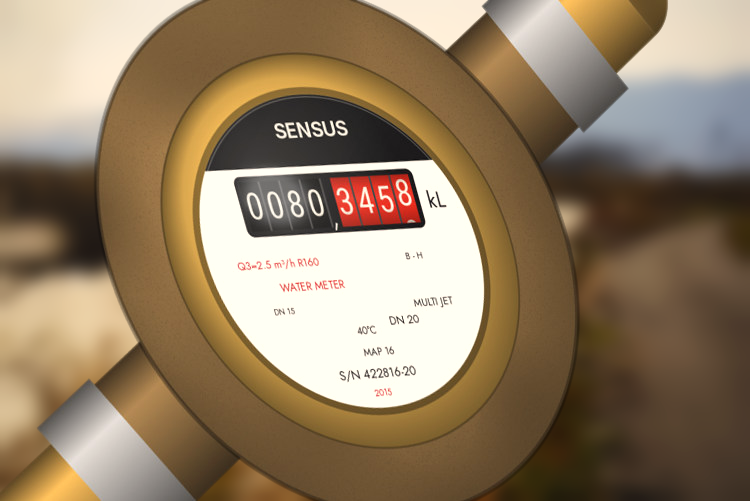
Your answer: 80.3458 kL
